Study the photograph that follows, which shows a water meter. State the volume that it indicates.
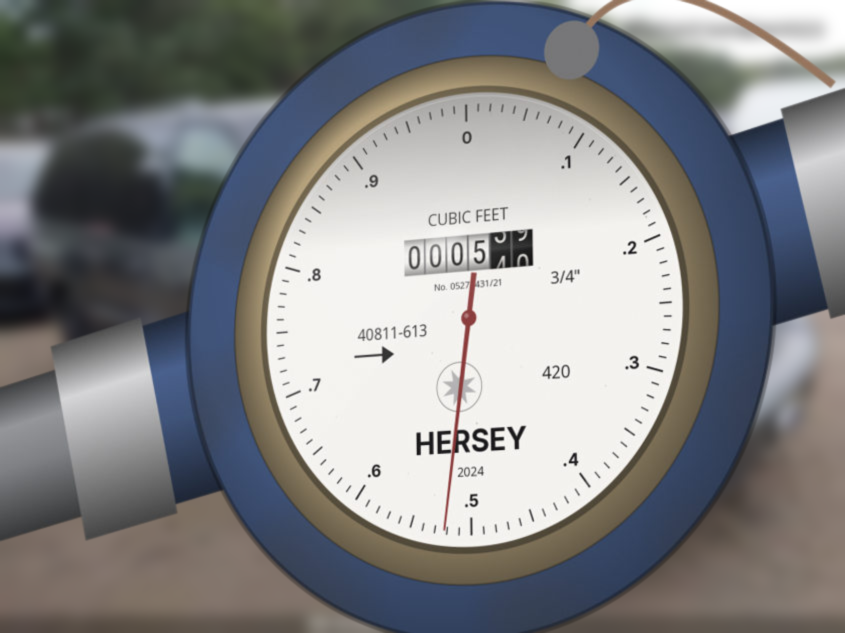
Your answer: 539.52 ft³
